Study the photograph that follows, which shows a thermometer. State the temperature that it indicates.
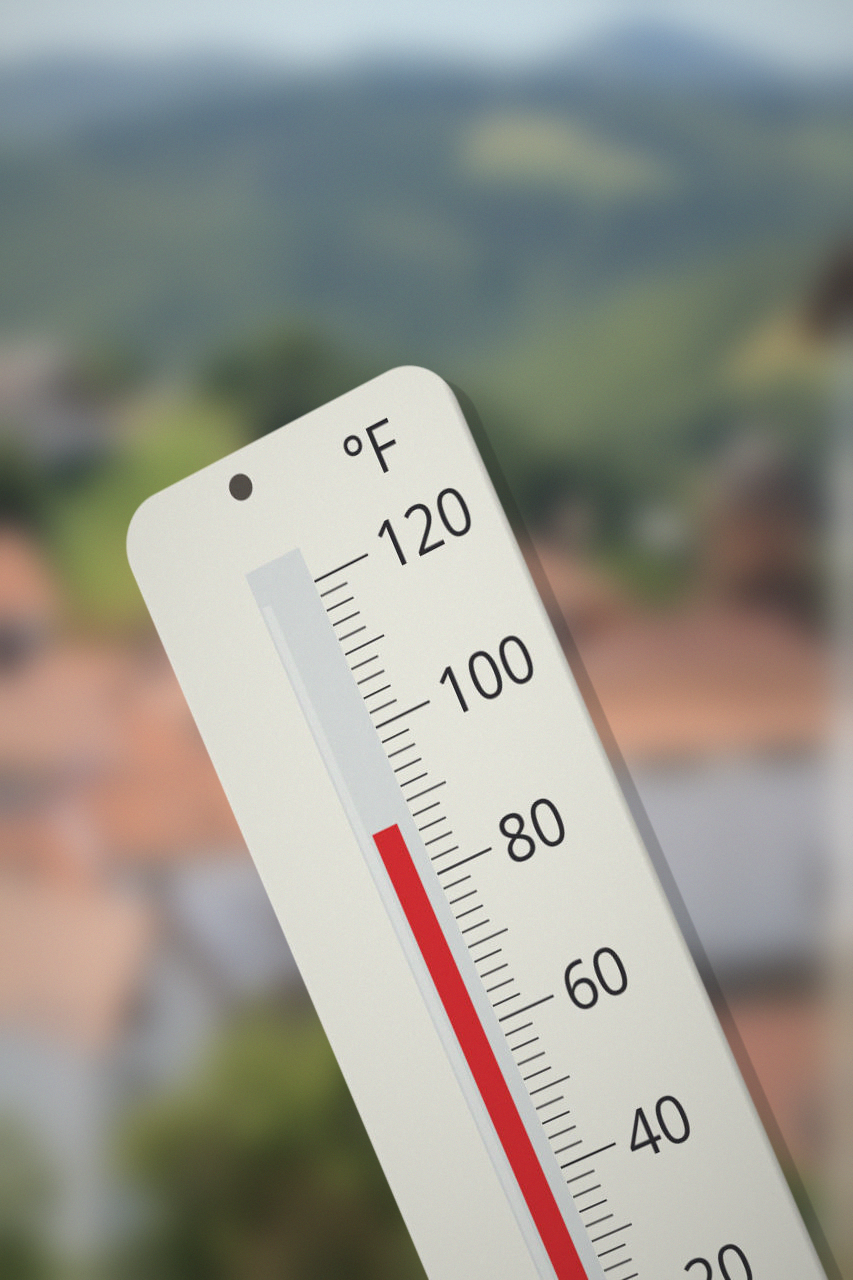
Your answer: 88 °F
